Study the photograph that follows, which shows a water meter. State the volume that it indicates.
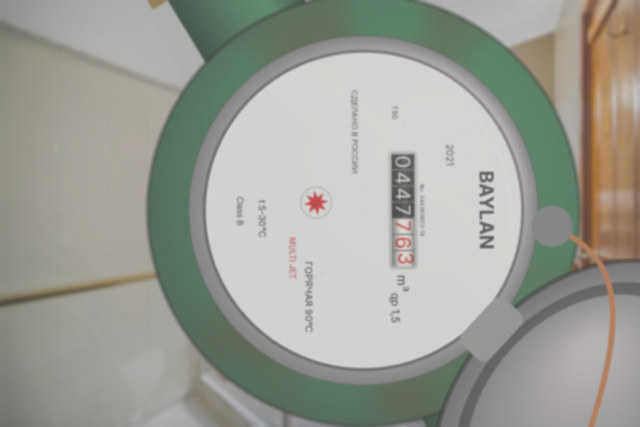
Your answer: 447.763 m³
